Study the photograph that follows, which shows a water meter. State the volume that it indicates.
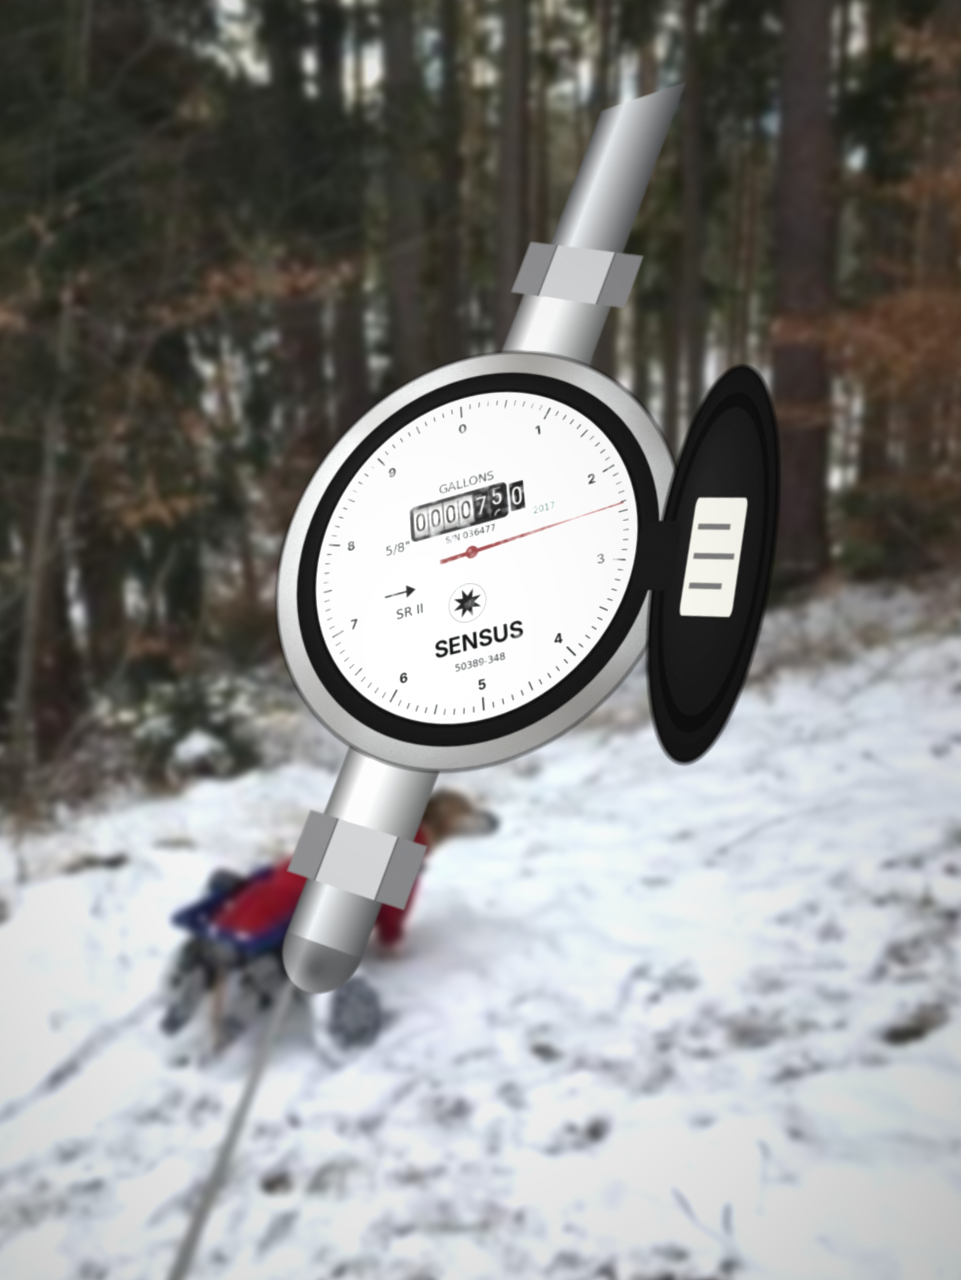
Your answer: 752.4 gal
